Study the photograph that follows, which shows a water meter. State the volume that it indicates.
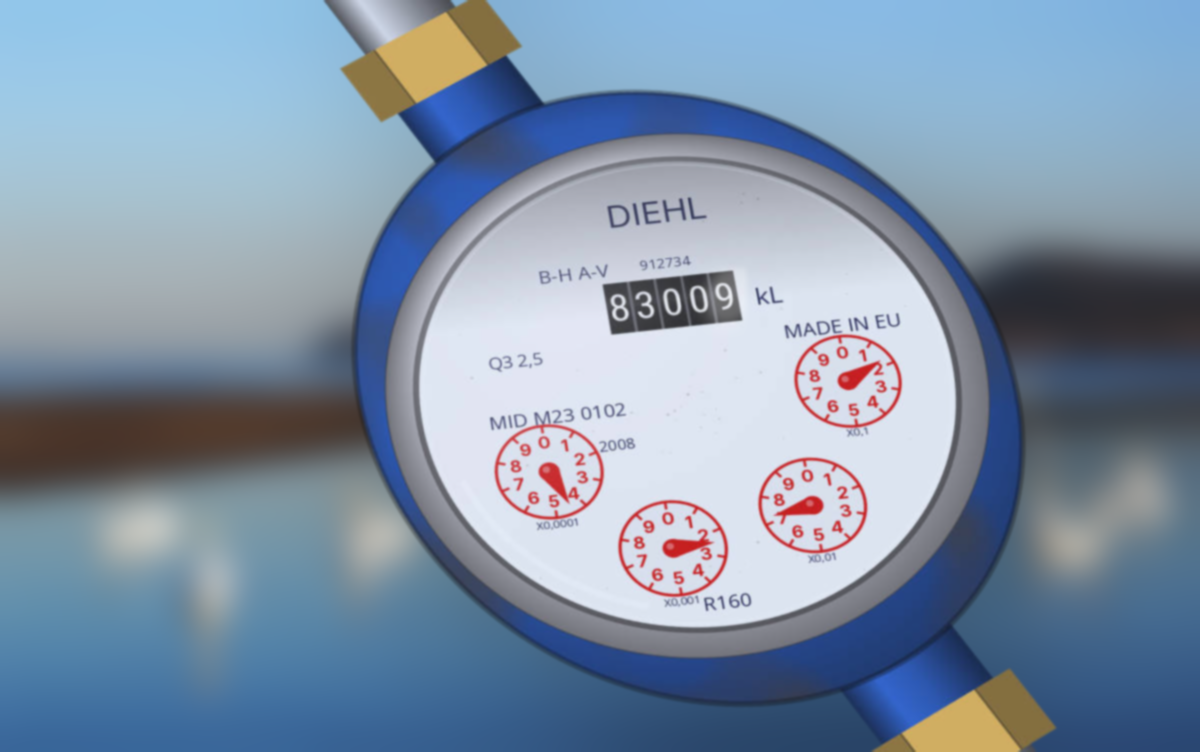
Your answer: 83009.1724 kL
